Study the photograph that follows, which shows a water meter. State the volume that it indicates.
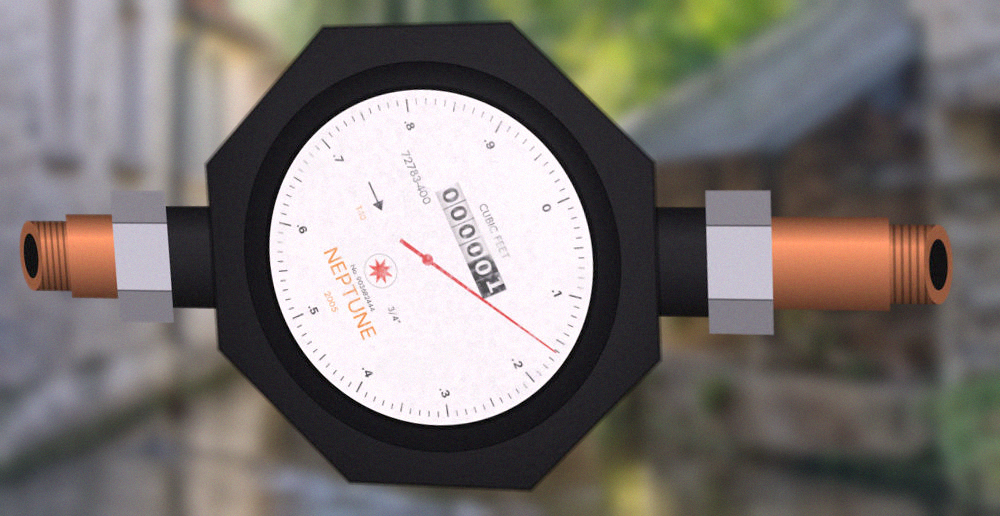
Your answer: 1.16 ft³
